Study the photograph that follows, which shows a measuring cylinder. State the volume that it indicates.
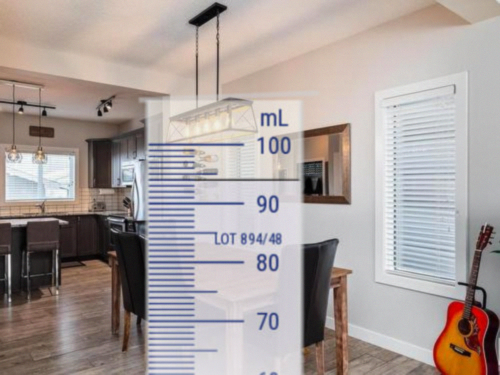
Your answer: 94 mL
